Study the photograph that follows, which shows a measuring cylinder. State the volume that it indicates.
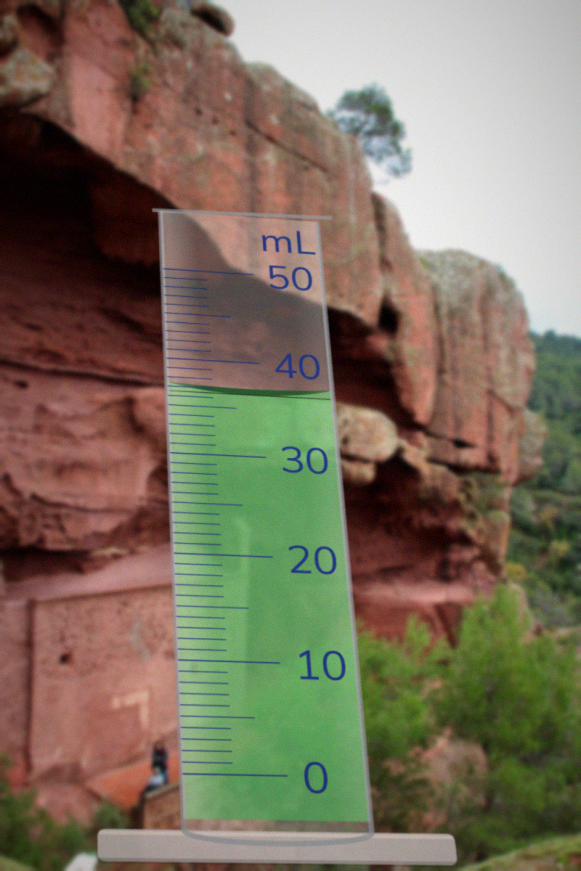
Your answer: 36.5 mL
